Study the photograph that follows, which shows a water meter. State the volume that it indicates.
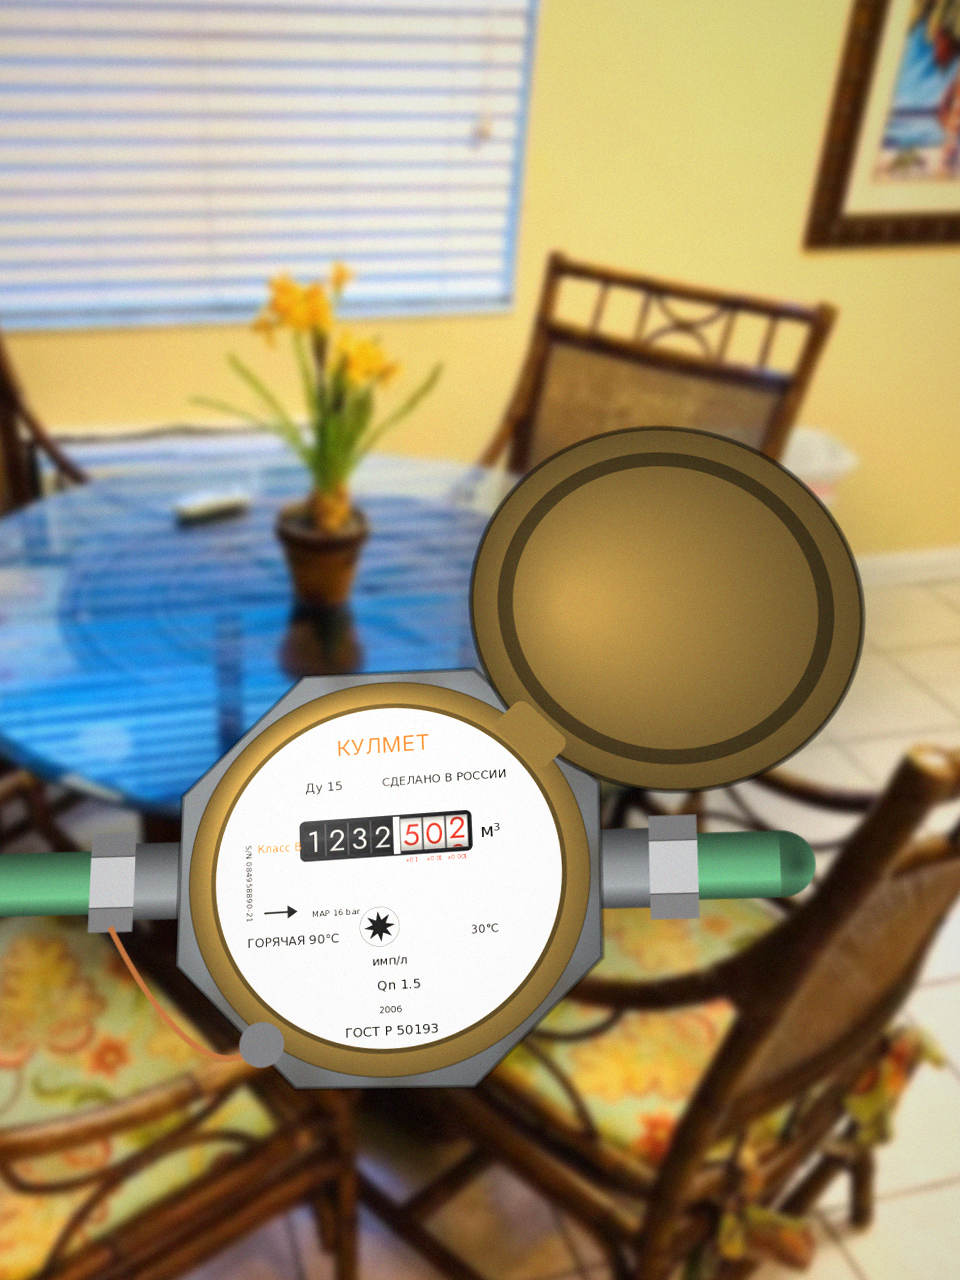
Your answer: 1232.502 m³
